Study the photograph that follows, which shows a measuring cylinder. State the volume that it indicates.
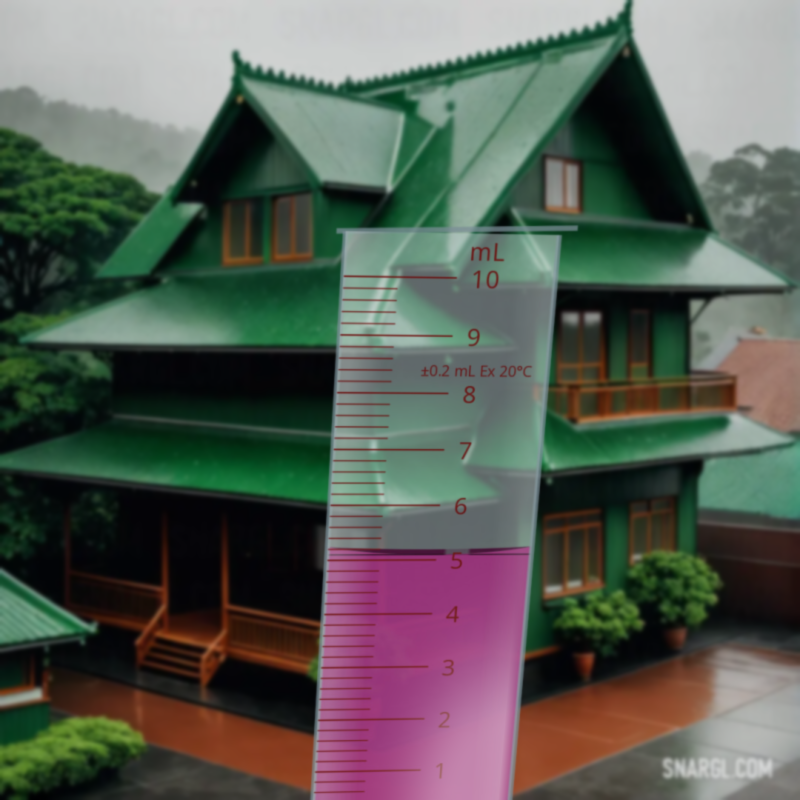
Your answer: 5.1 mL
